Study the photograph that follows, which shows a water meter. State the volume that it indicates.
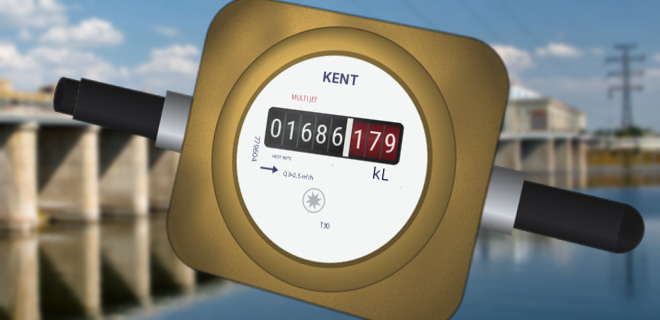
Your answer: 1686.179 kL
